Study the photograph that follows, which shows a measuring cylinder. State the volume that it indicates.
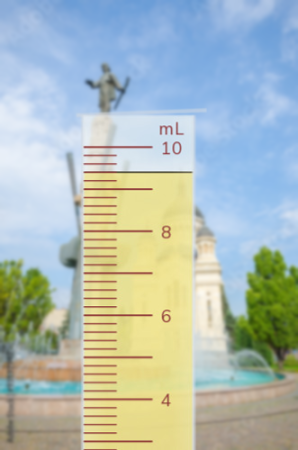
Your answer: 9.4 mL
